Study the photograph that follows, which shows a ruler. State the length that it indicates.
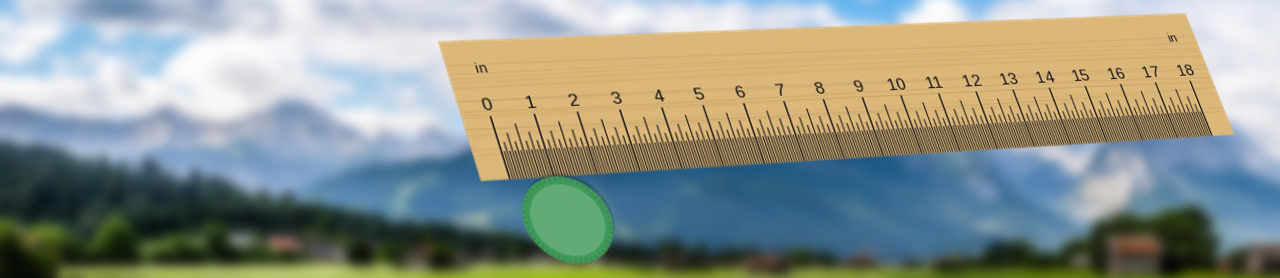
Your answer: 2 in
